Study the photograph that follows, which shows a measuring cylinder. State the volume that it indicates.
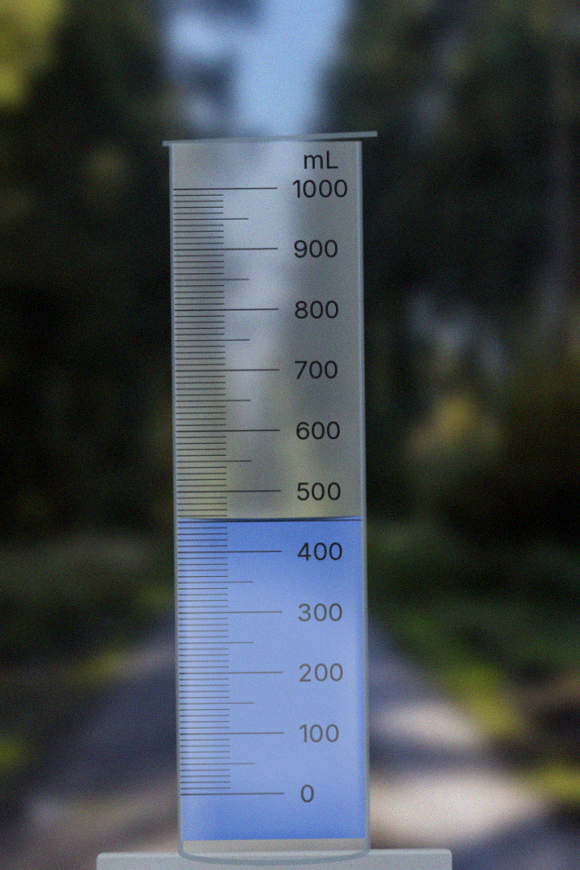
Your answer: 450 mL
